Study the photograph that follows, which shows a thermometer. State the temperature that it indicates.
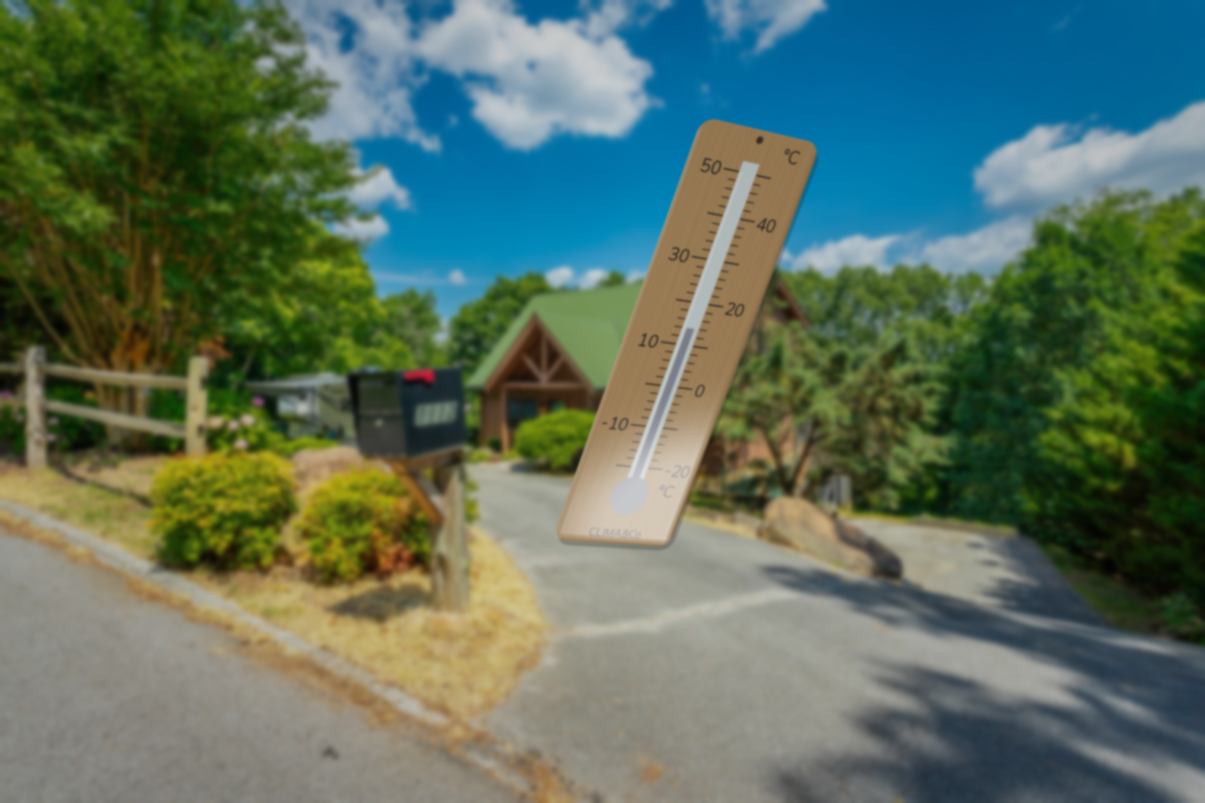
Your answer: 14 °C
